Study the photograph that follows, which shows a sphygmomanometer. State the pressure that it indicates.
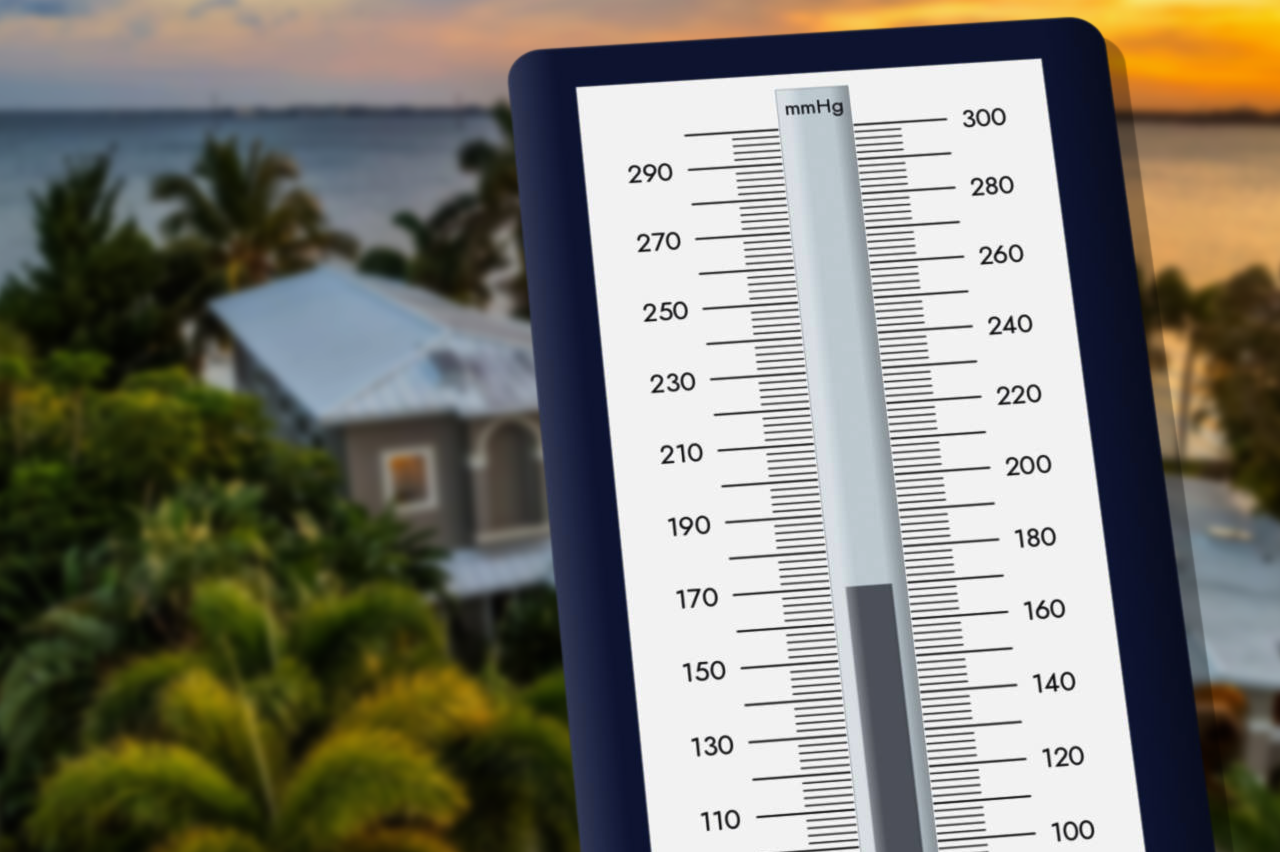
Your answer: 170 mmHg
